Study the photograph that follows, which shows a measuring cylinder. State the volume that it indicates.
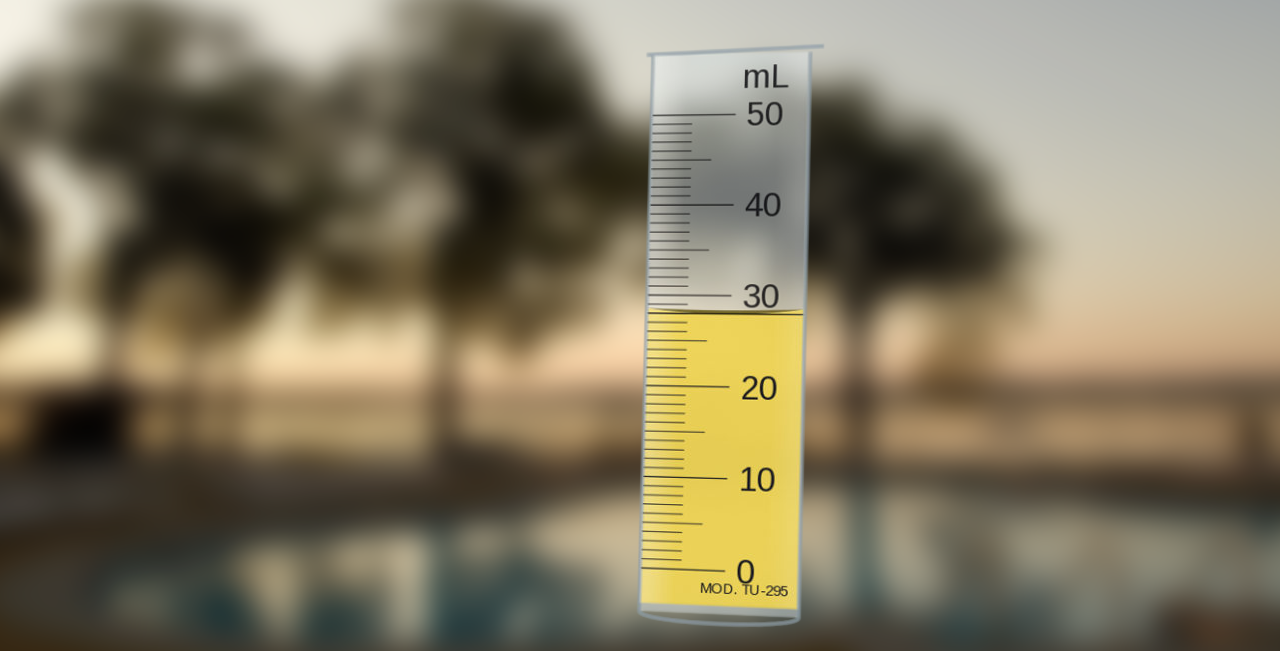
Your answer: 28 mL
